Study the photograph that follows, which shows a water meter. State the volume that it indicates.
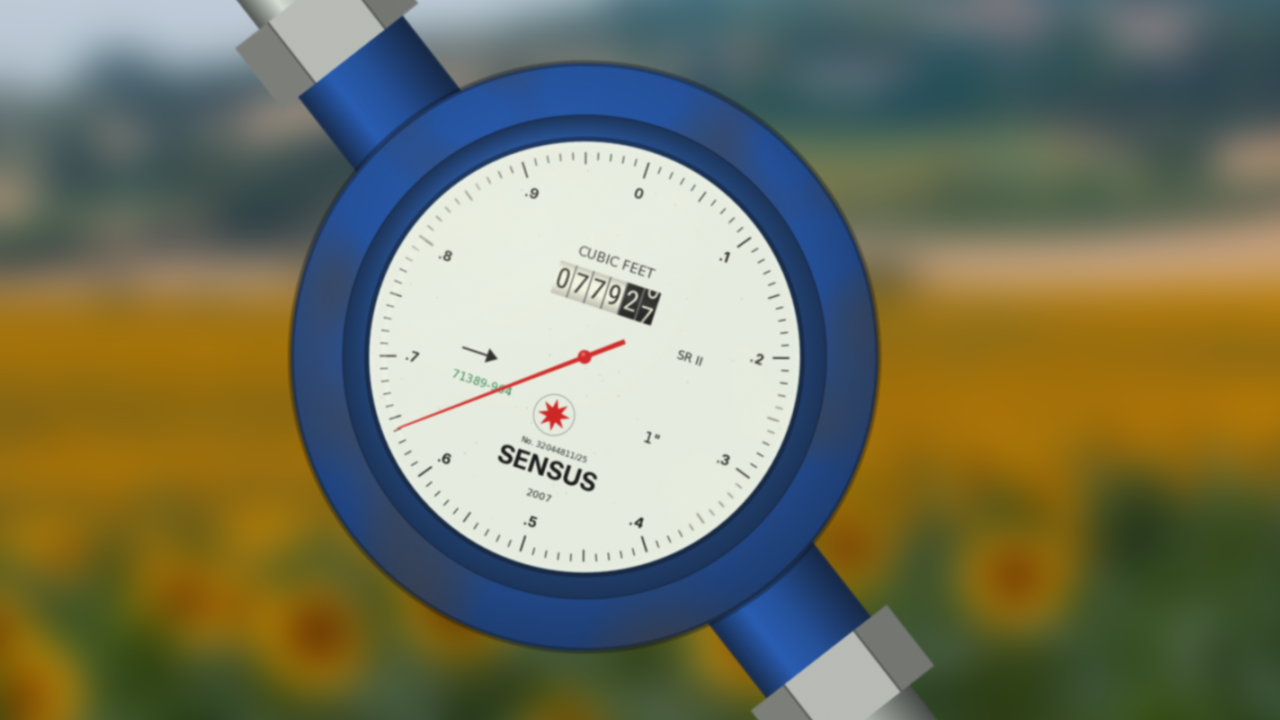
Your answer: 77926.64 ft³
